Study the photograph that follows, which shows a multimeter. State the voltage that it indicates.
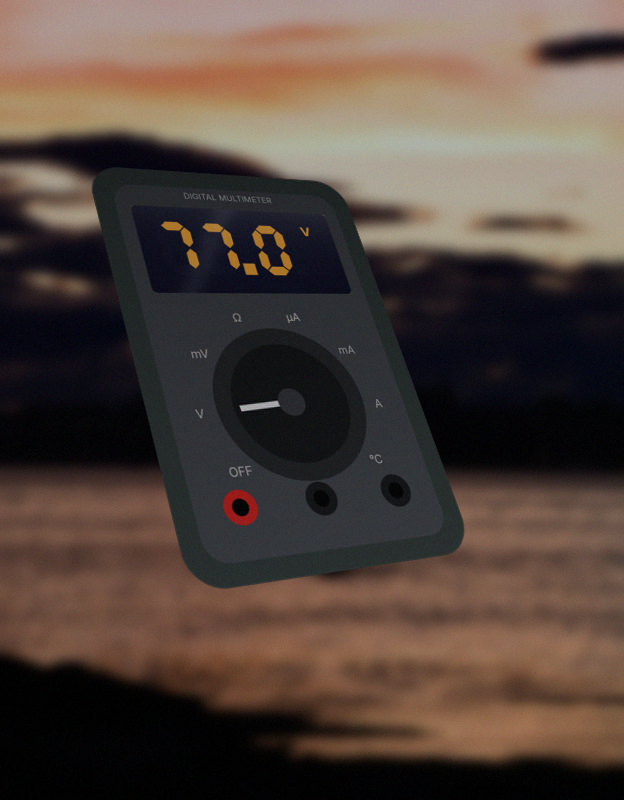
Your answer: 77.0 V
